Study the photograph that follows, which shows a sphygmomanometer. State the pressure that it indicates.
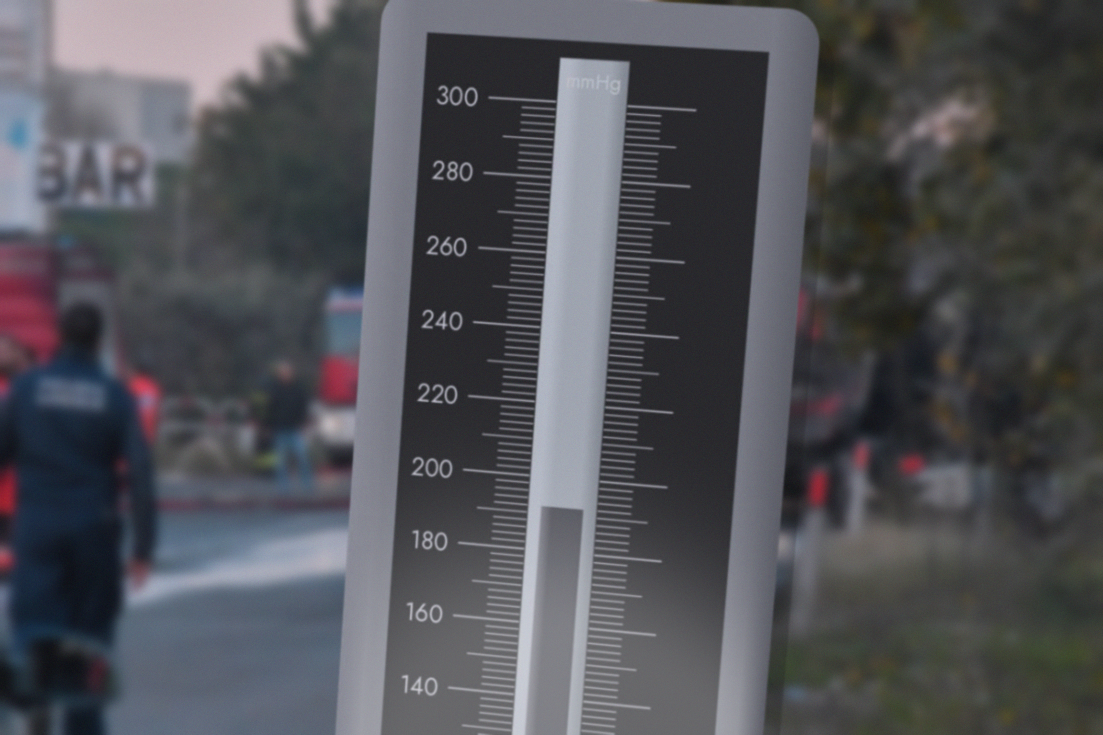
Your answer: 192 mmHg
